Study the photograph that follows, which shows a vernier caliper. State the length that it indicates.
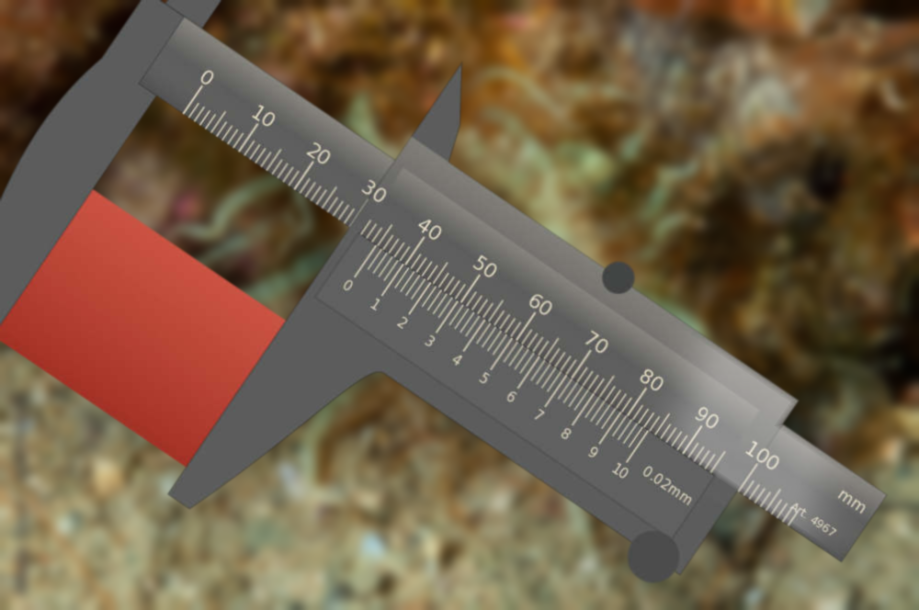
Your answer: 34.8 mm
